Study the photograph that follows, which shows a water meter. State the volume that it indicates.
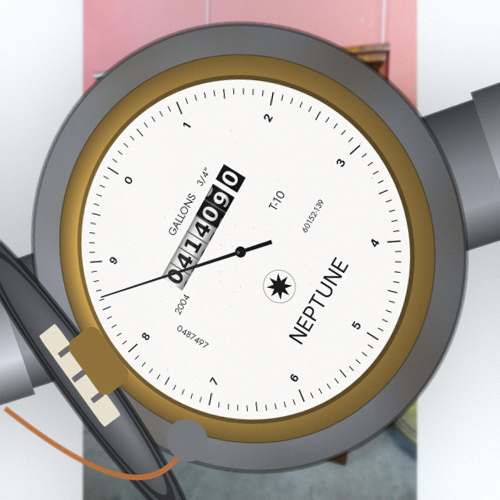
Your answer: 414088.6 gal
